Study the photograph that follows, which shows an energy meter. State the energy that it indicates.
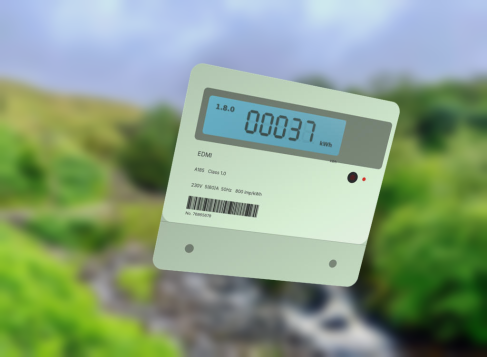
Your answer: 37 kWh
